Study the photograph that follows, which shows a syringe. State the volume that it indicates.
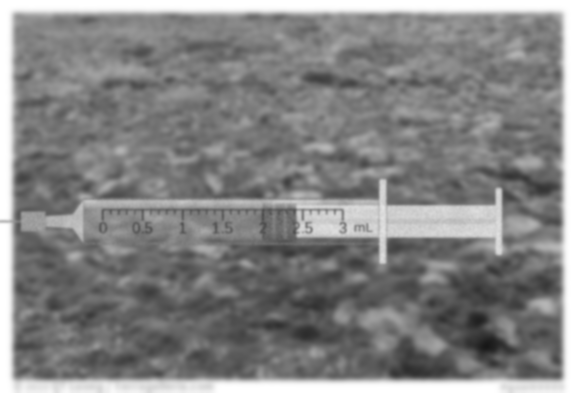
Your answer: 2 mL
